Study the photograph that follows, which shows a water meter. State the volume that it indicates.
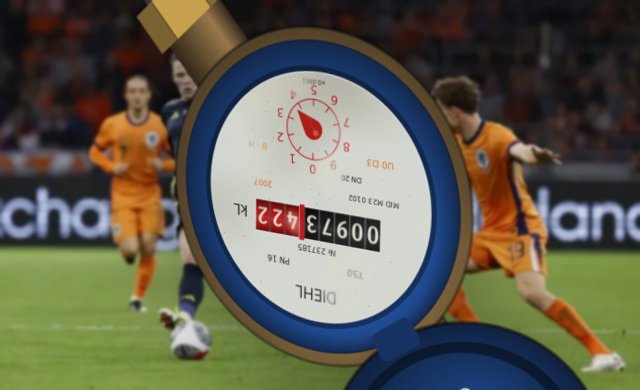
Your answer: 973.4223 kL
